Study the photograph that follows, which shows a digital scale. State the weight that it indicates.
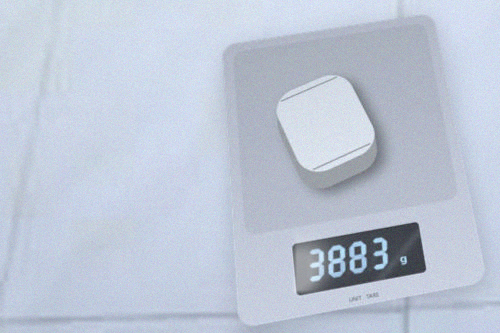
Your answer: 3883 g
